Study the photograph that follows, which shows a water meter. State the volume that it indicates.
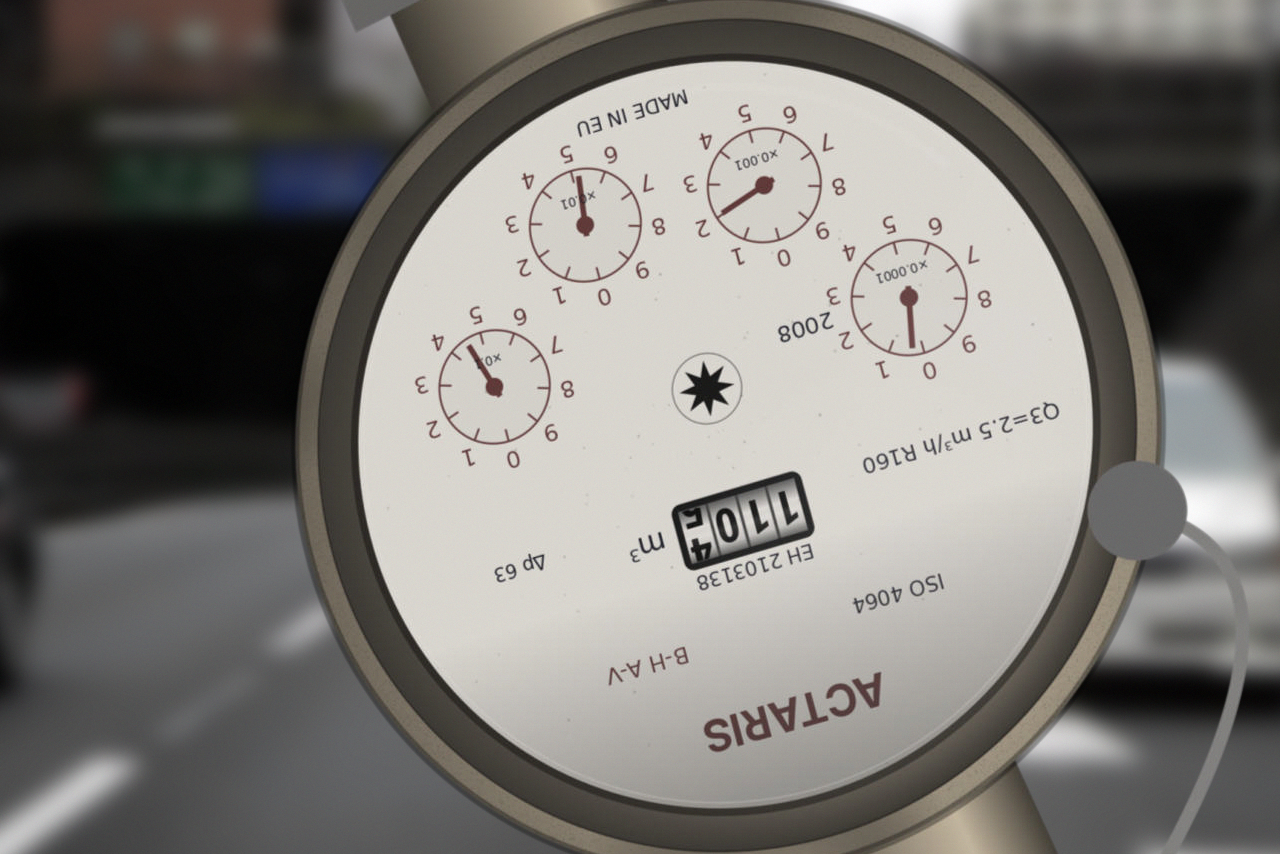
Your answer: 1104.4520 m³
